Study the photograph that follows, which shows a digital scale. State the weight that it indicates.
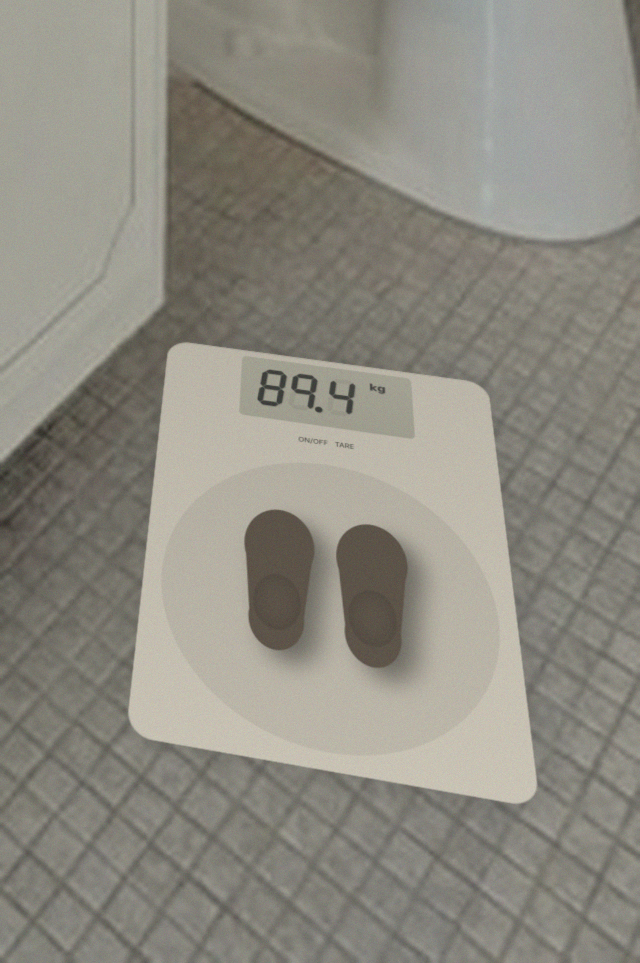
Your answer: 89.4 kg
